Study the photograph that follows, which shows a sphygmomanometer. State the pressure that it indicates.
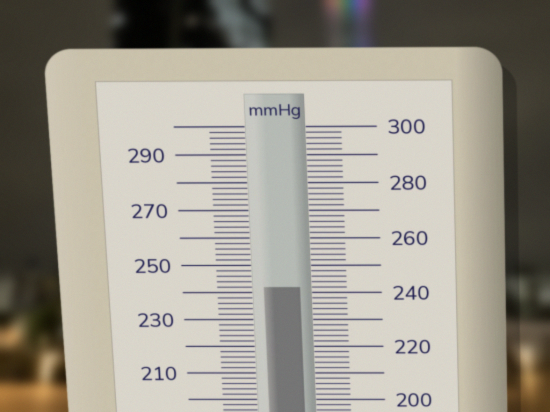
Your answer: 242 mmHg
